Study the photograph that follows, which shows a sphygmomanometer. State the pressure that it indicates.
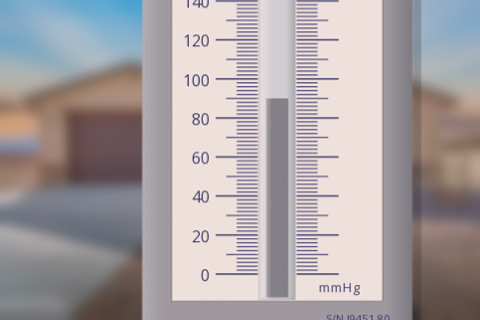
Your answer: 90 mmHg
